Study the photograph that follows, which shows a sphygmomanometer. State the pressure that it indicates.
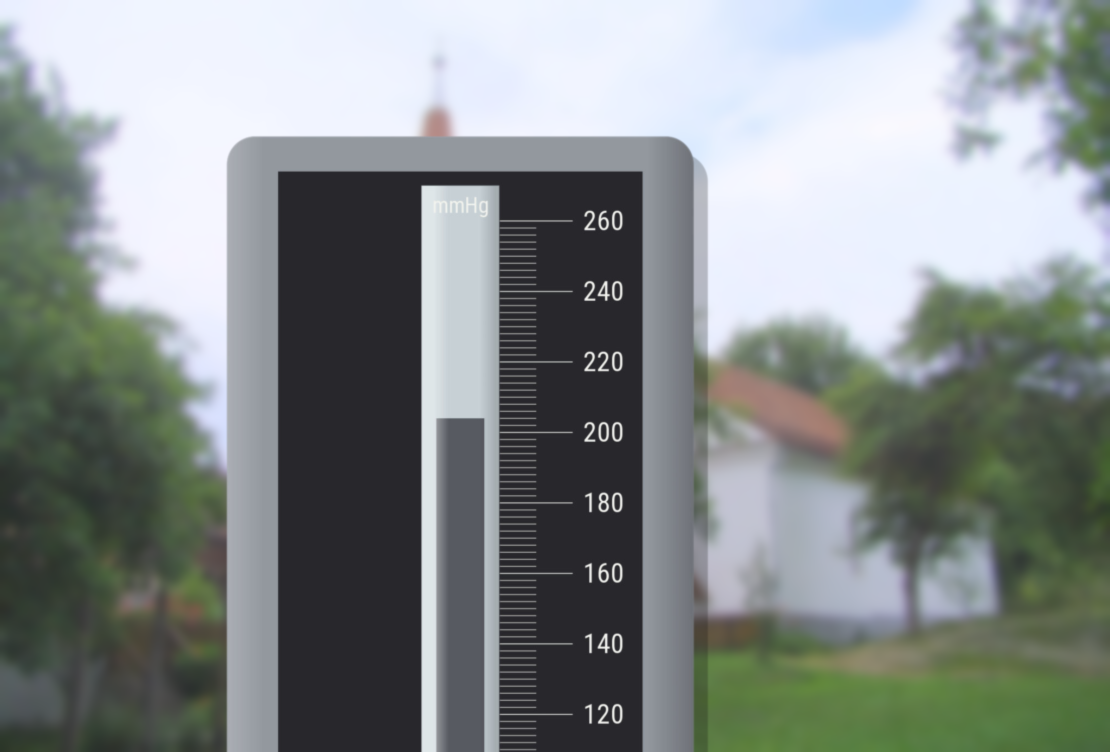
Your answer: 204 mmHg
